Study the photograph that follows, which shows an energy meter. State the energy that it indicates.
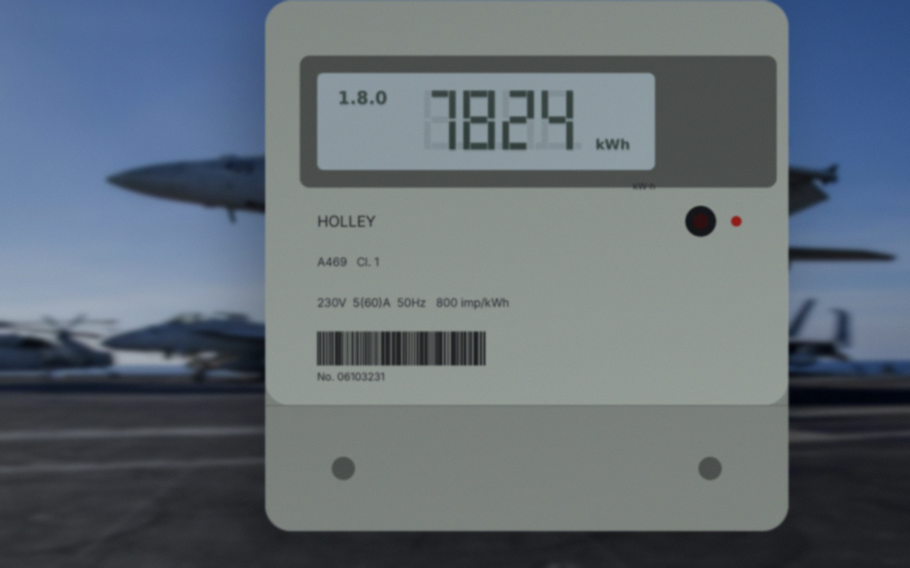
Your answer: 7824 kWh
